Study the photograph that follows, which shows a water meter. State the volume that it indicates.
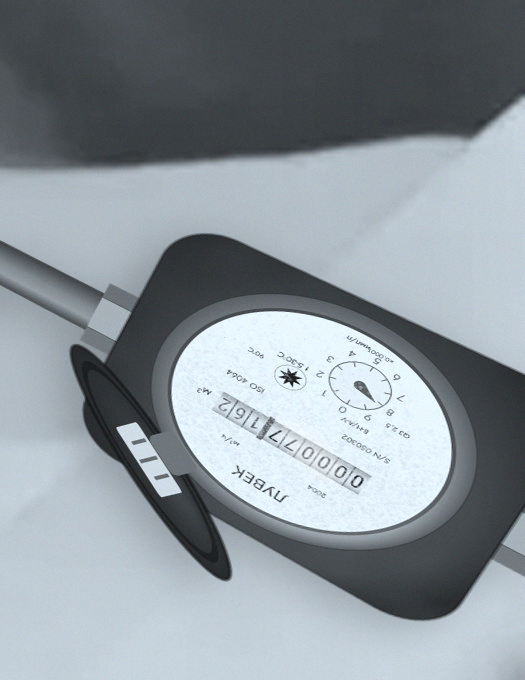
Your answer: 77.1628 m³
